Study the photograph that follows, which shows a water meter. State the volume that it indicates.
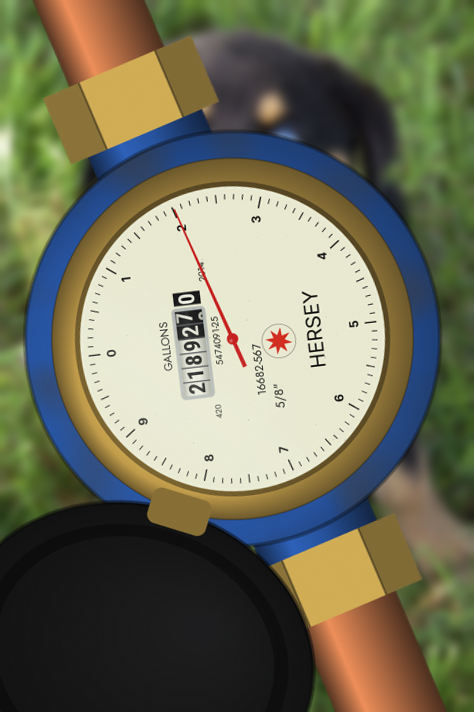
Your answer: 2189272.0 gal
